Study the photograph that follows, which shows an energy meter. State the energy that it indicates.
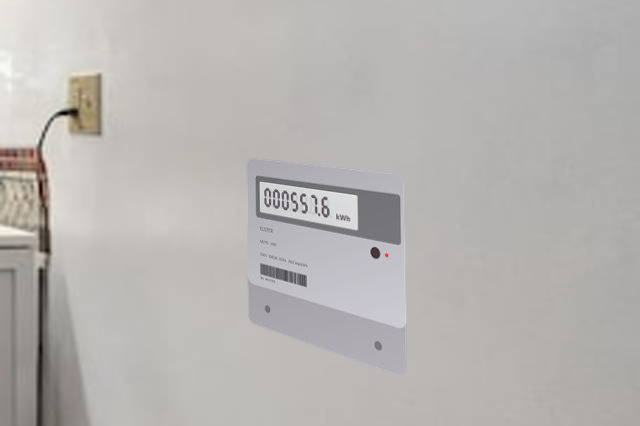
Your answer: 557.6 kWh
